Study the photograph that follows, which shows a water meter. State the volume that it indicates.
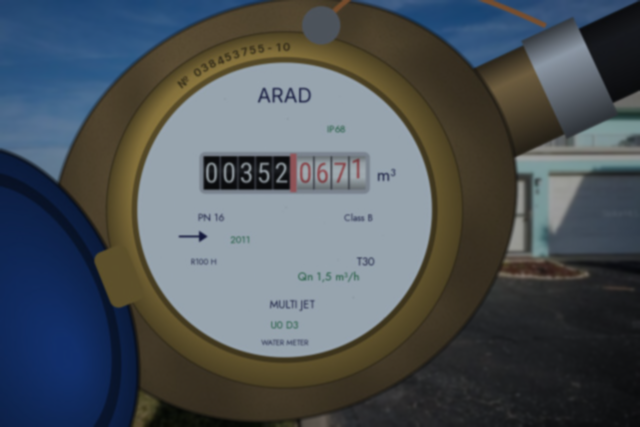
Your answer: 352.0671 m³
